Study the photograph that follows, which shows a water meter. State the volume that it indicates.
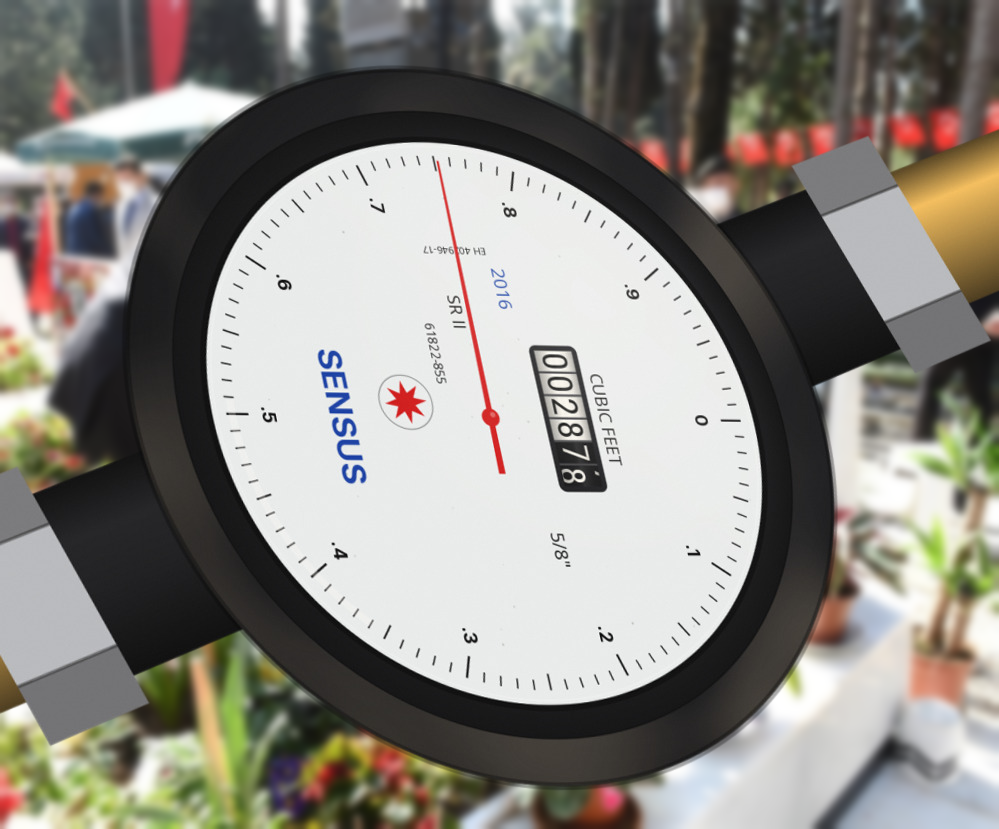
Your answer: 2877.75 ft³
